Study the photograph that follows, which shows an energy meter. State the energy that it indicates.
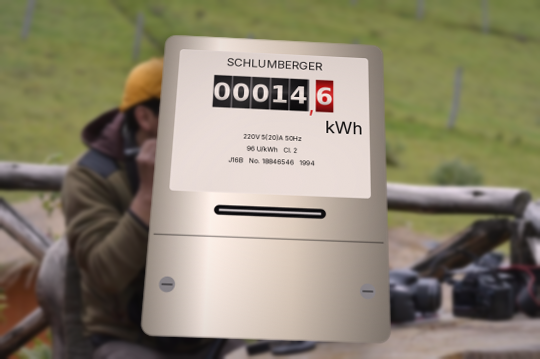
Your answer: 14.6 kWh
